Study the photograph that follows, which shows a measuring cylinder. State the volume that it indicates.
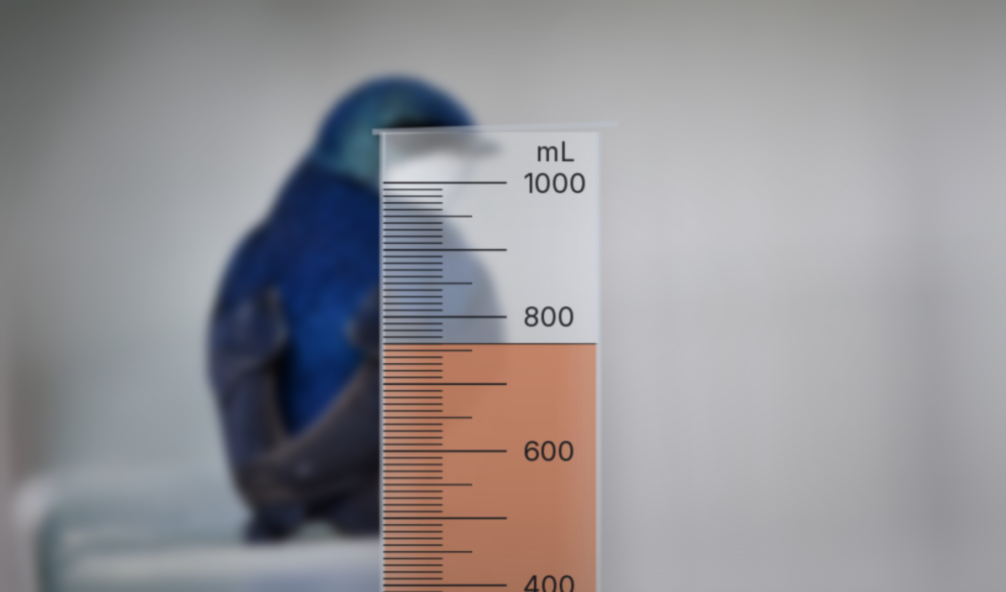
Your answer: 760 mL
